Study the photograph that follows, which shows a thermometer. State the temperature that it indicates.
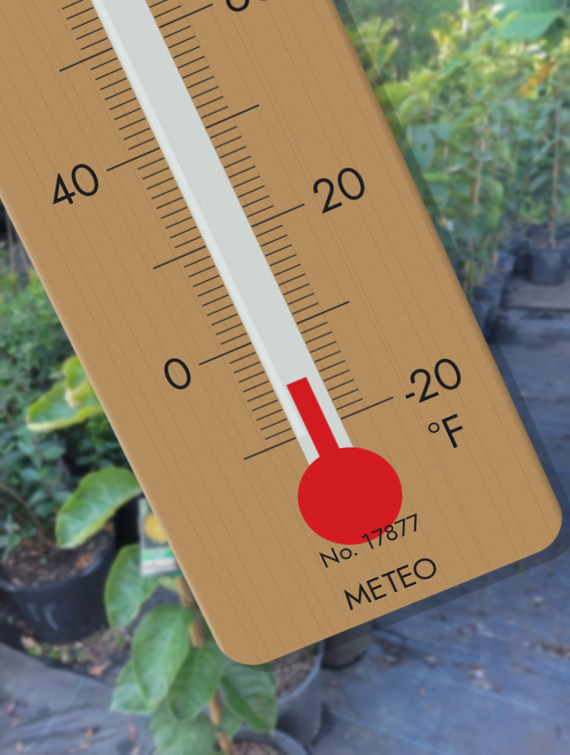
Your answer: -10 °F
